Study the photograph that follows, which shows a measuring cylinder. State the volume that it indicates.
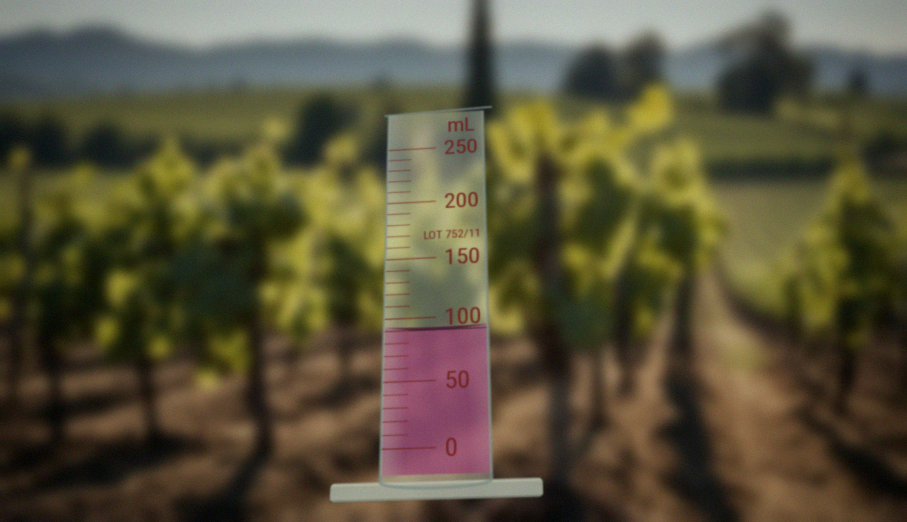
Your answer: 90 mL
